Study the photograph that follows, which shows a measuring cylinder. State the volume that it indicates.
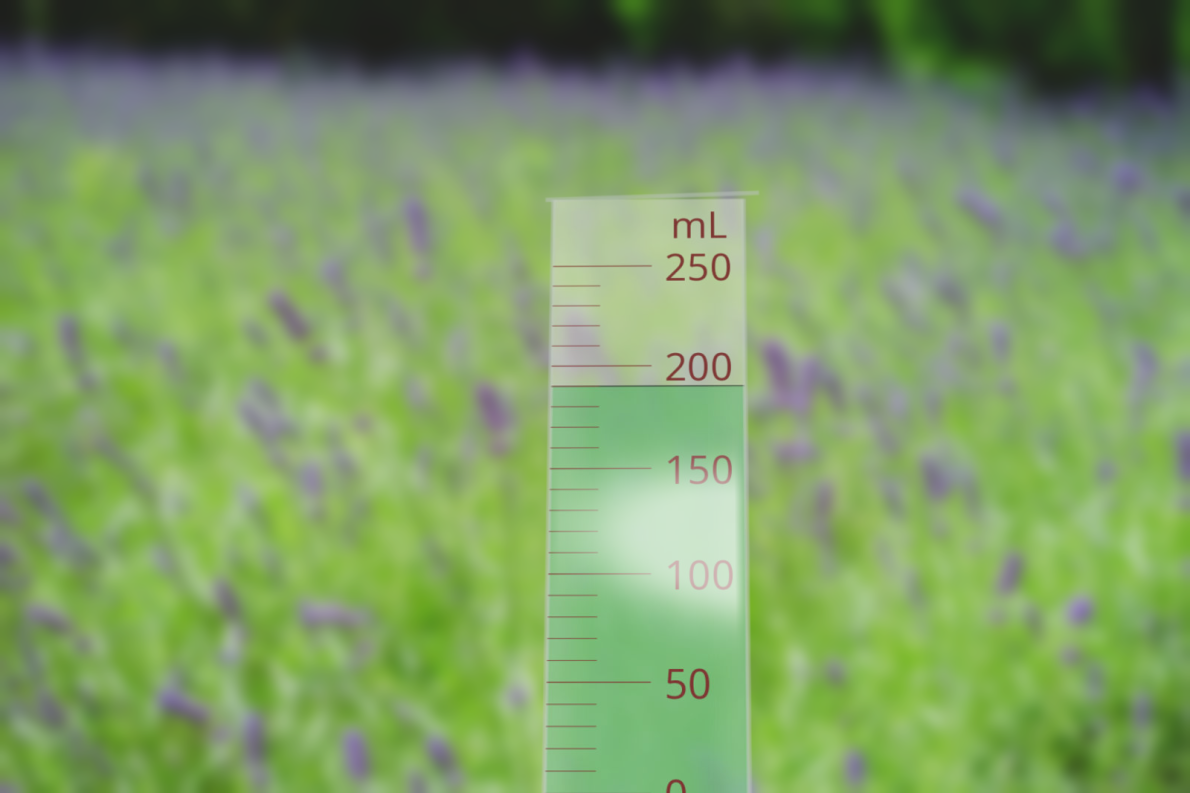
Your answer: 190 mL
